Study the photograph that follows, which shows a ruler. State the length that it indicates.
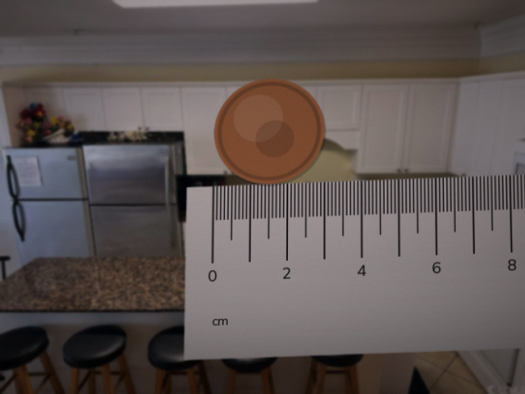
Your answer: 3 cm
